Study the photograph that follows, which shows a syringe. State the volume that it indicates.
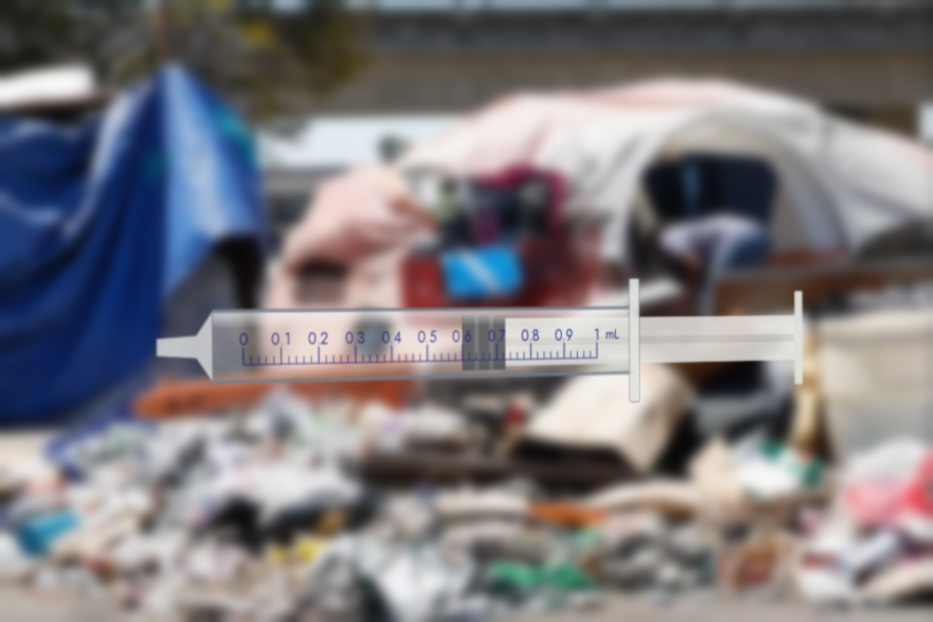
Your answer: 0.6 mL
